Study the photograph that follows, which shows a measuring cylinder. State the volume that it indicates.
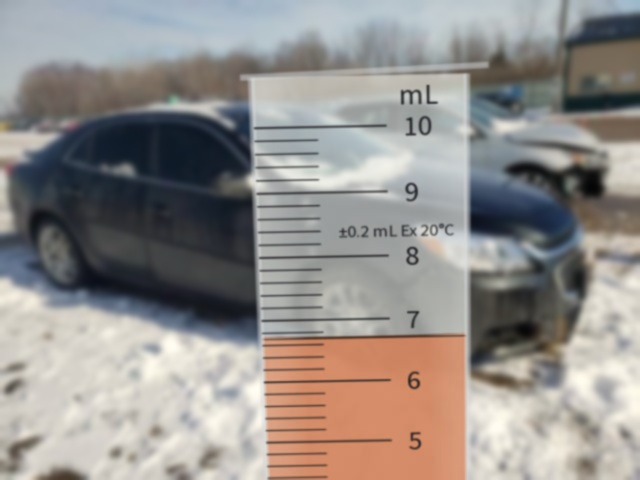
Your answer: 6.7 mL
